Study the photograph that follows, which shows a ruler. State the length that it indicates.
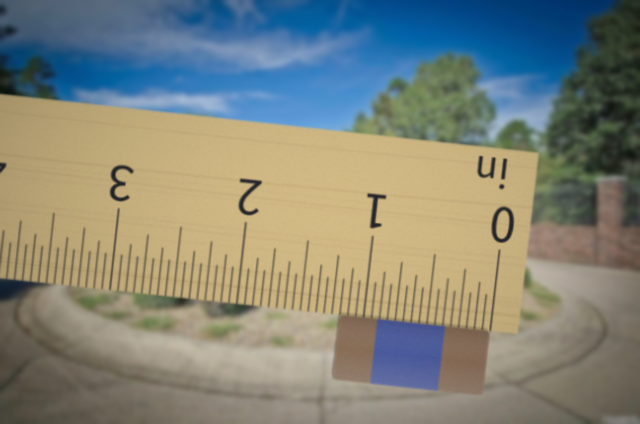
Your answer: 1.1875 in
